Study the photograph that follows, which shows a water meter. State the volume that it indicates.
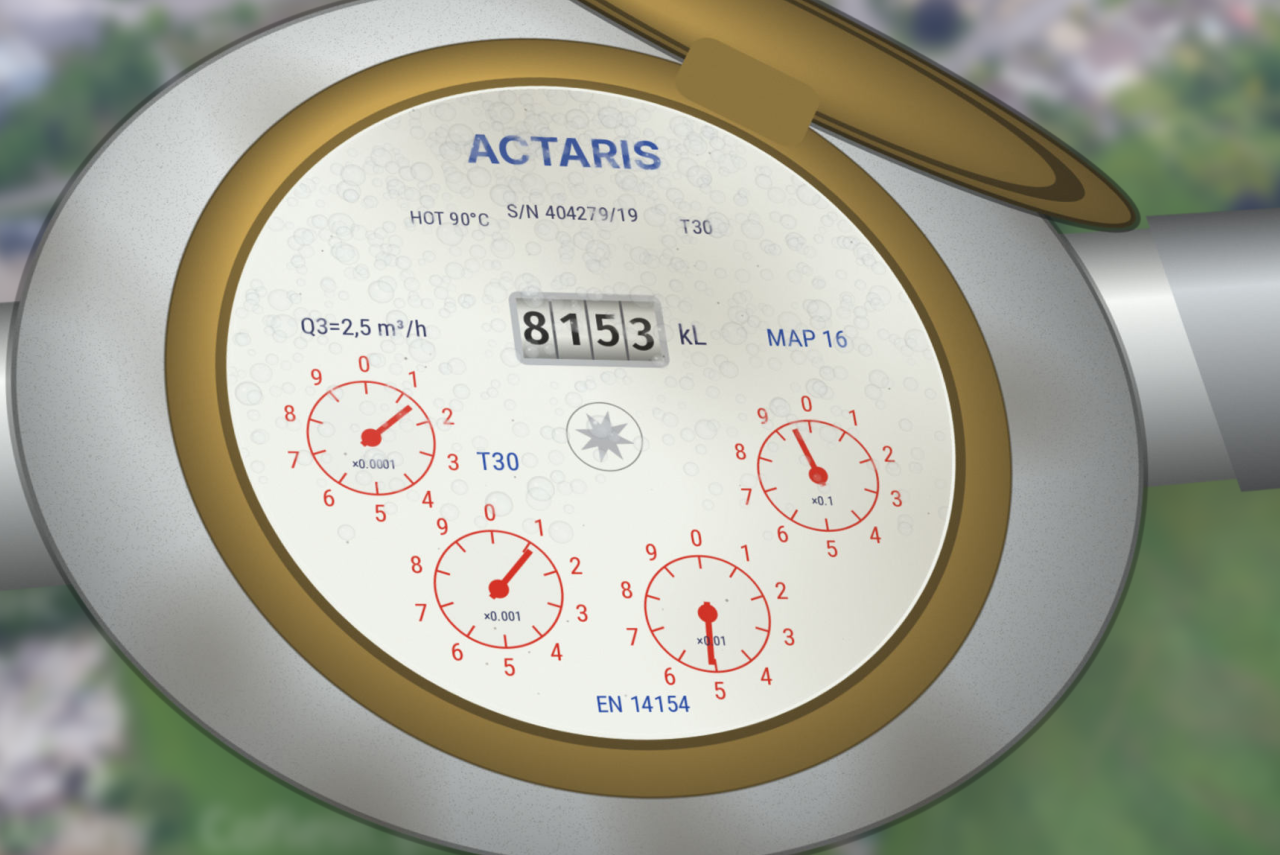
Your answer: 8152.9511 kL
